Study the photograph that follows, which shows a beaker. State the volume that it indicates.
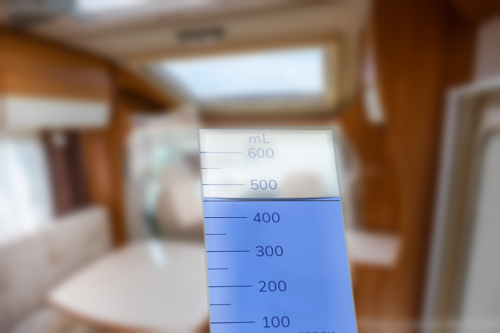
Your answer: 450 mL
